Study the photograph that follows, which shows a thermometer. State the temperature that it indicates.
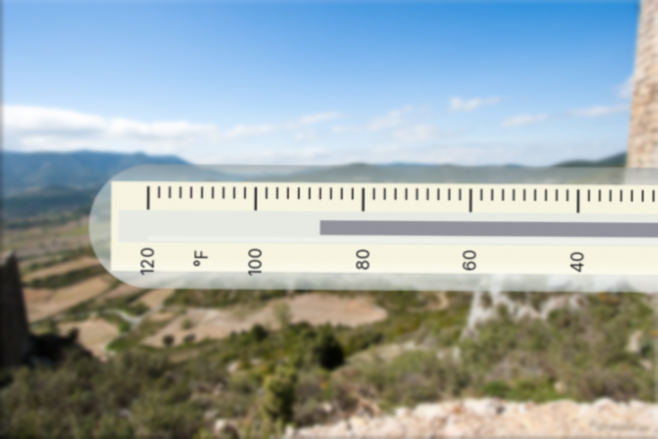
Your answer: 88 °F
